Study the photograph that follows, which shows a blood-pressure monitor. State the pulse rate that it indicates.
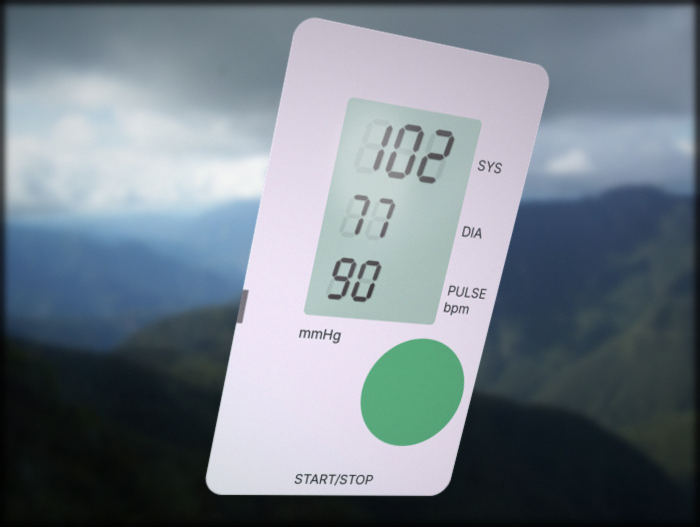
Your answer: 90 bpm
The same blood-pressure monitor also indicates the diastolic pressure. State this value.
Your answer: 77 mmHg
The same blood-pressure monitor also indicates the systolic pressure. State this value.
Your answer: 102 mmHg
